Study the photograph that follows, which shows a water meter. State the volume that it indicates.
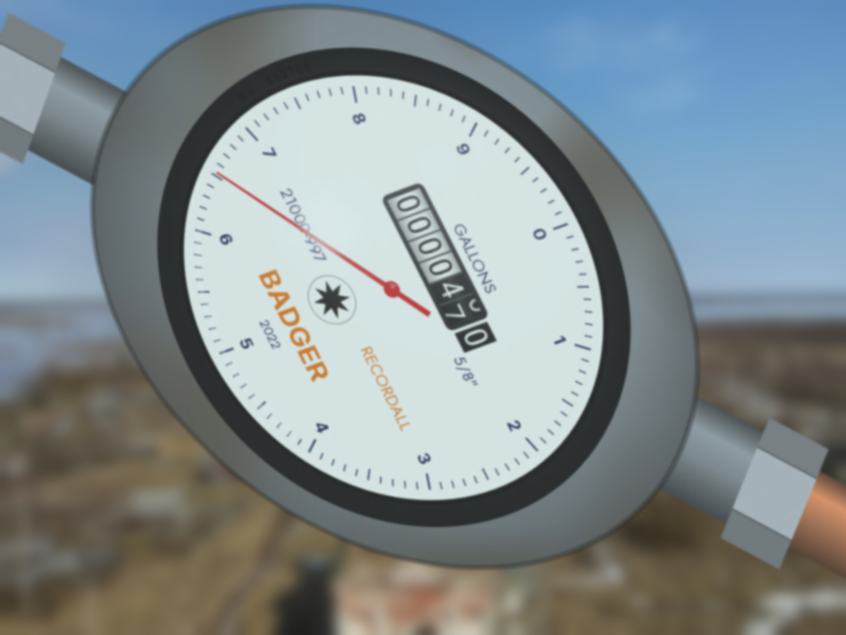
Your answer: 466.5 gal
